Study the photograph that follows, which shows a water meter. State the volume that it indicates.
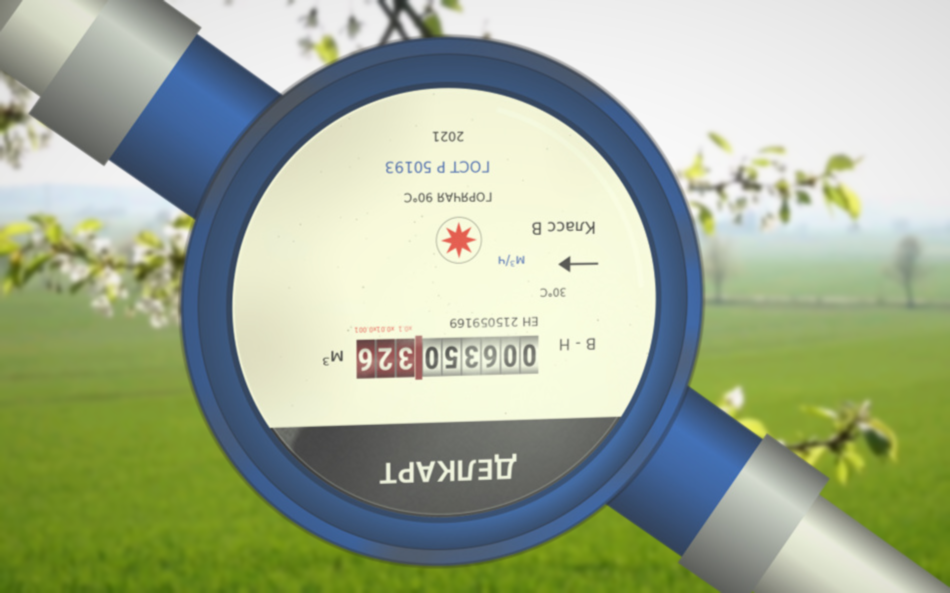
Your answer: 6350.326 m³
